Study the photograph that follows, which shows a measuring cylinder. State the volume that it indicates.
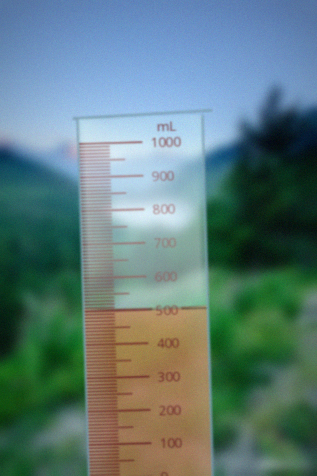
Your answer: 500 mL
